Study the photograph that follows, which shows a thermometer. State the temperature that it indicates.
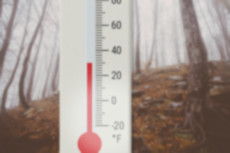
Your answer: 30 °F
